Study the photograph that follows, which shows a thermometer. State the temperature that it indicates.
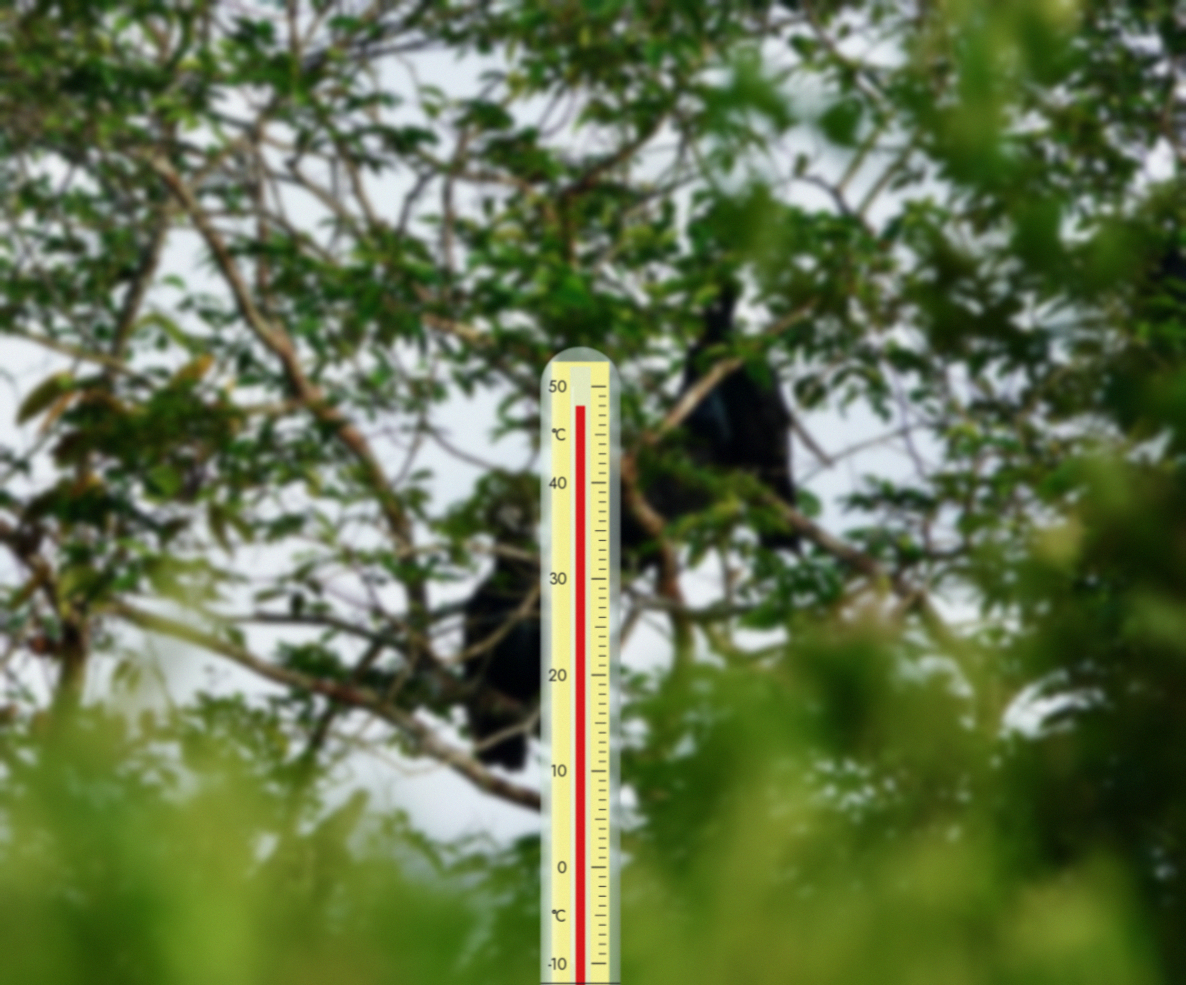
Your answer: 48 °C
